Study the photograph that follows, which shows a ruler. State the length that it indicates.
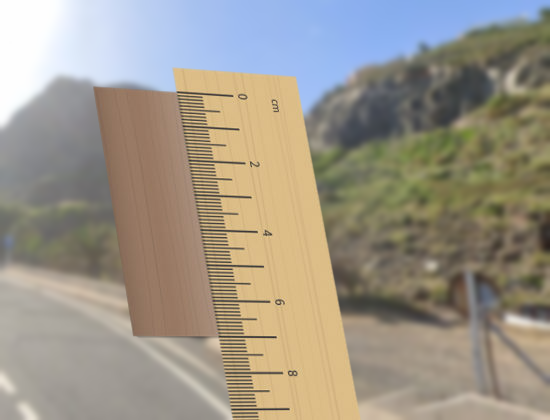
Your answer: 7 cm
